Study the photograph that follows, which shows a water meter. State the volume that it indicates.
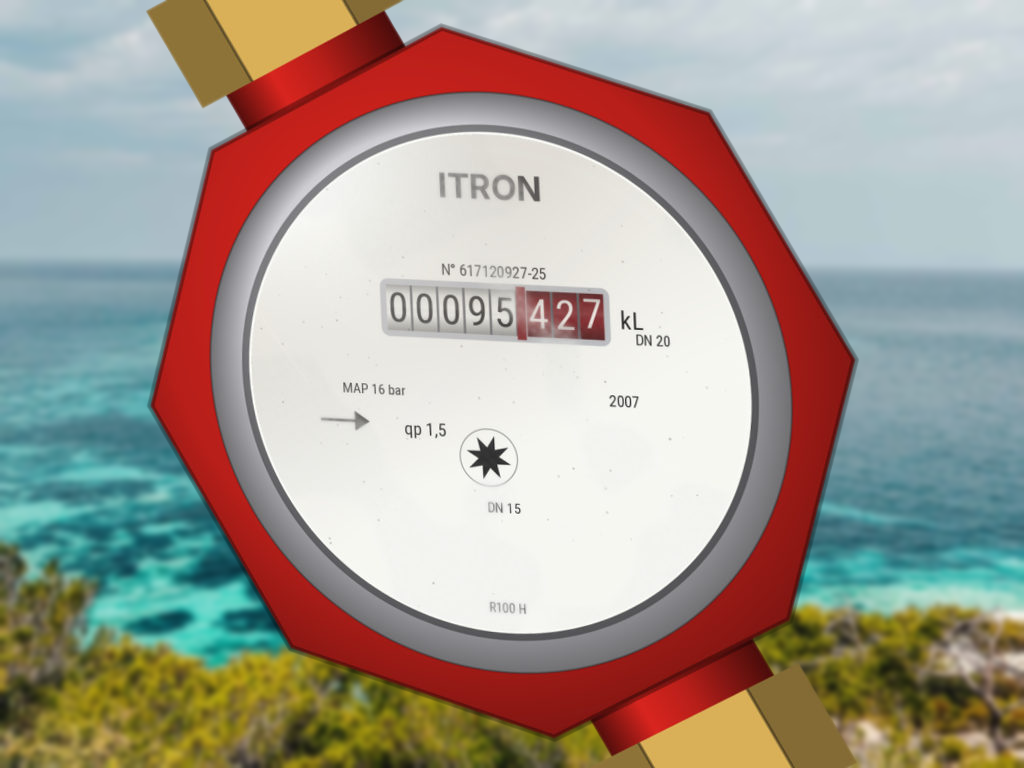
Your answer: 95.427 kL
